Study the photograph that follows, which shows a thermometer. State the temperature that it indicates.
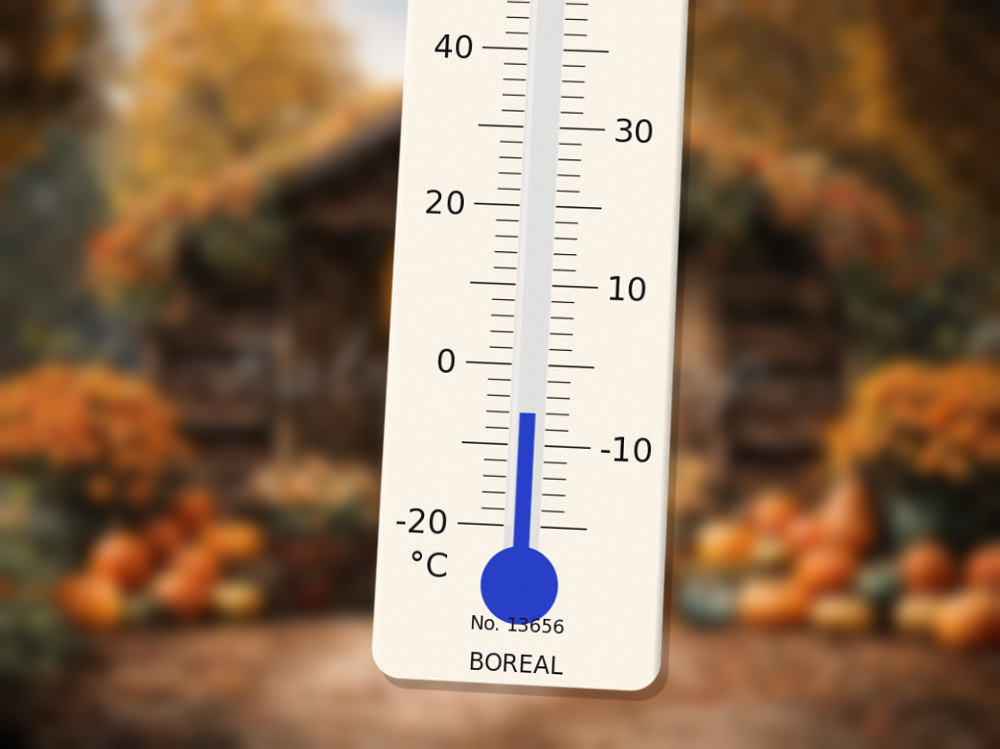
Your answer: -6 °C
